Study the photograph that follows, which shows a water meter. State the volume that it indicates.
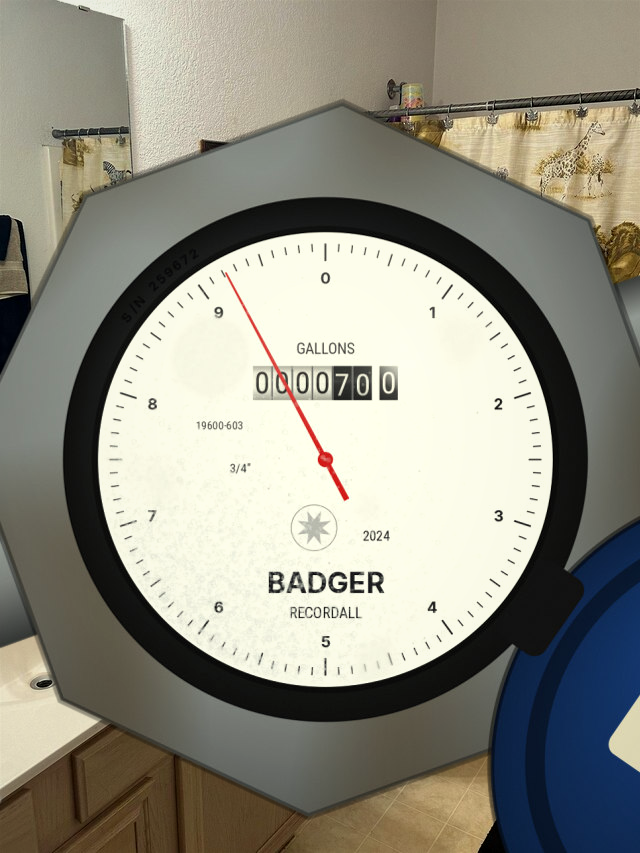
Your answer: 699.2 gal
